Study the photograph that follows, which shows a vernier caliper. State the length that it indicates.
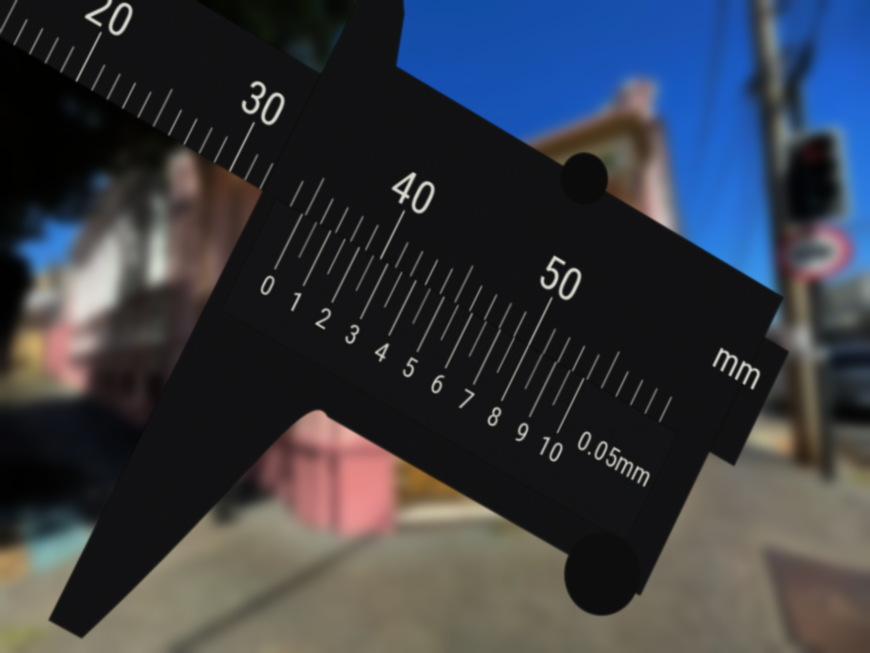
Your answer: 34.8 mm
